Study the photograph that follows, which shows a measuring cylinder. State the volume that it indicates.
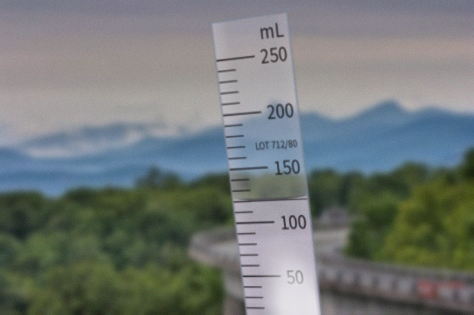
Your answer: 120 mL
